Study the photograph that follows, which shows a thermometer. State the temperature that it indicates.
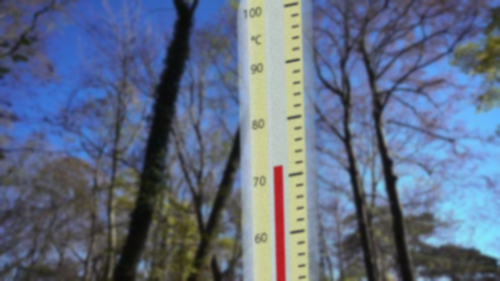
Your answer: 72 °C
